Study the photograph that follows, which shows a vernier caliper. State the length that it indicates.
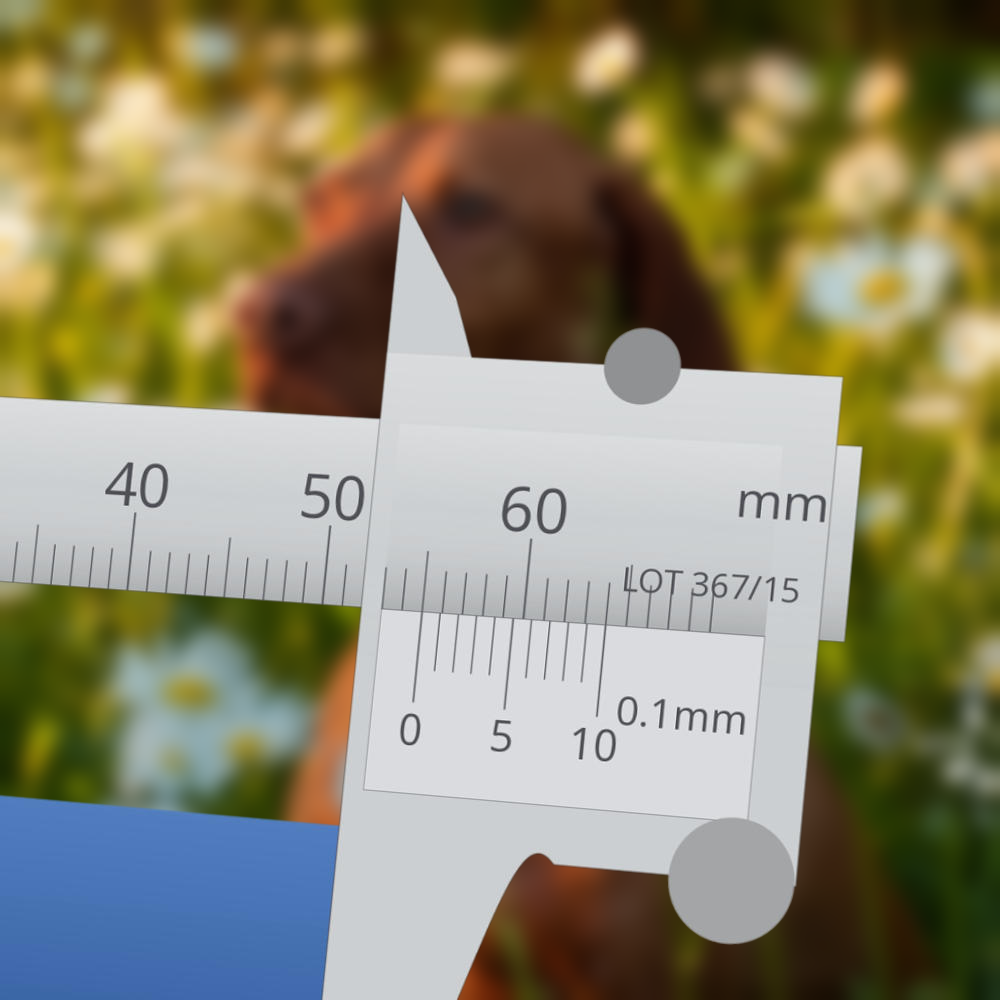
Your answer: 55.0 mm
